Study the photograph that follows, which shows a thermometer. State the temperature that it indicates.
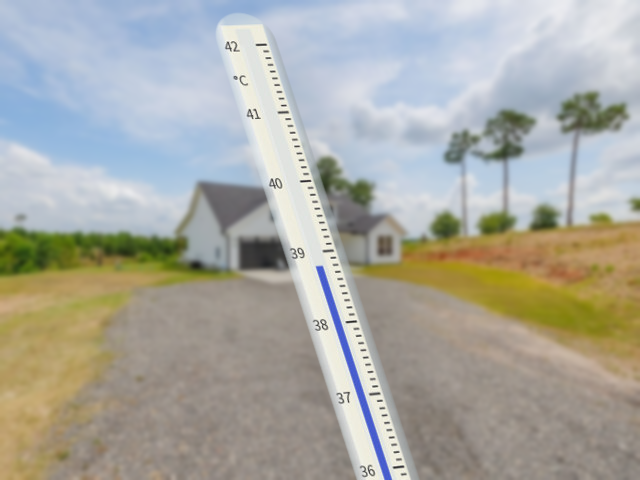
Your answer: 38.8 °C
